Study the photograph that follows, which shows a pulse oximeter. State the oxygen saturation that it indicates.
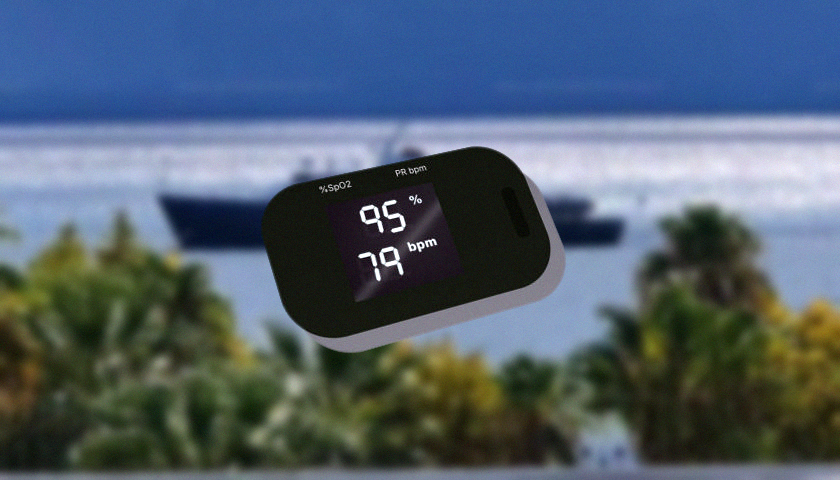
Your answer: 95 %
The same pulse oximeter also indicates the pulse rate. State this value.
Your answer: 79 bpm
